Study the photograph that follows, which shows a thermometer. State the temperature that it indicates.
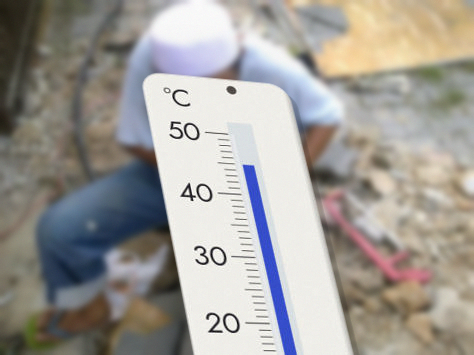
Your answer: 45 °C
